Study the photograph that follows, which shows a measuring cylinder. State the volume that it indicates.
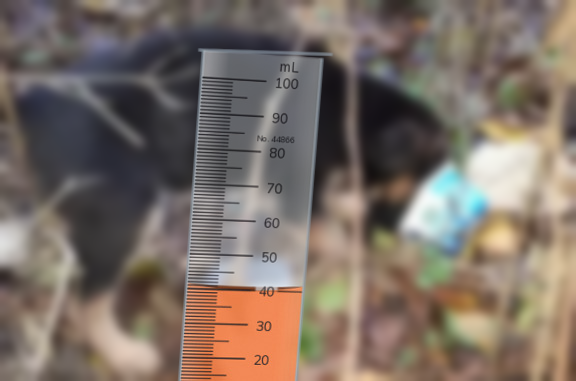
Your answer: 40 mL
